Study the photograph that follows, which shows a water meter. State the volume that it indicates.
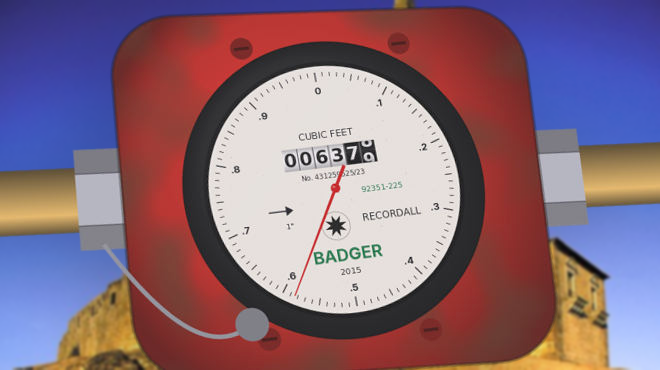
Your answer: 6378.58 ft³
